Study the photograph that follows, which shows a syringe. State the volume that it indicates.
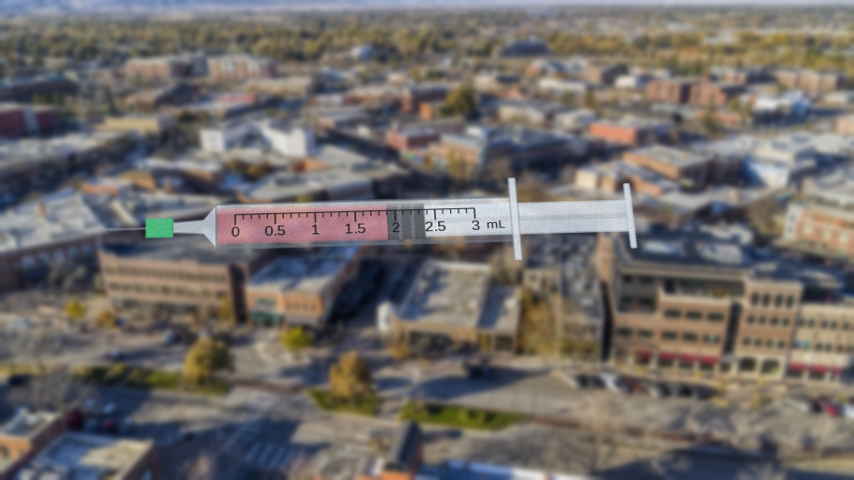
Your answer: 1.9 mL
